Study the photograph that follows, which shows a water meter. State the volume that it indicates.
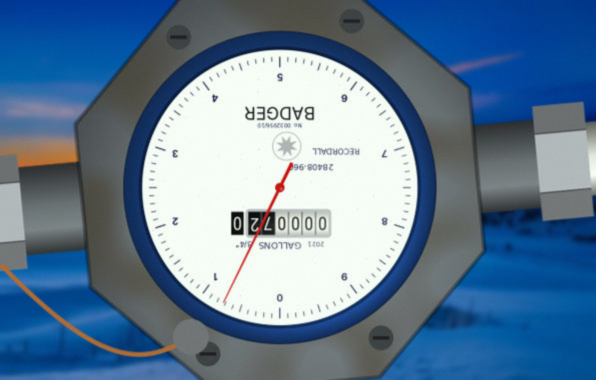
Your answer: 720.7 gal
